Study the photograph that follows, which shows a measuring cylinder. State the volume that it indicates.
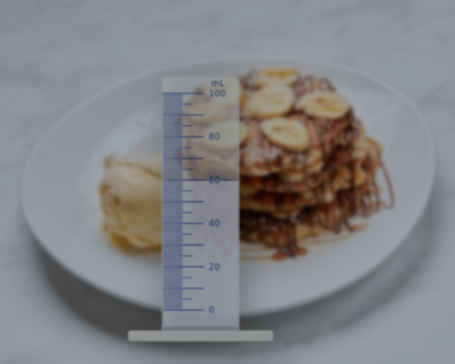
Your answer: 60 mL
